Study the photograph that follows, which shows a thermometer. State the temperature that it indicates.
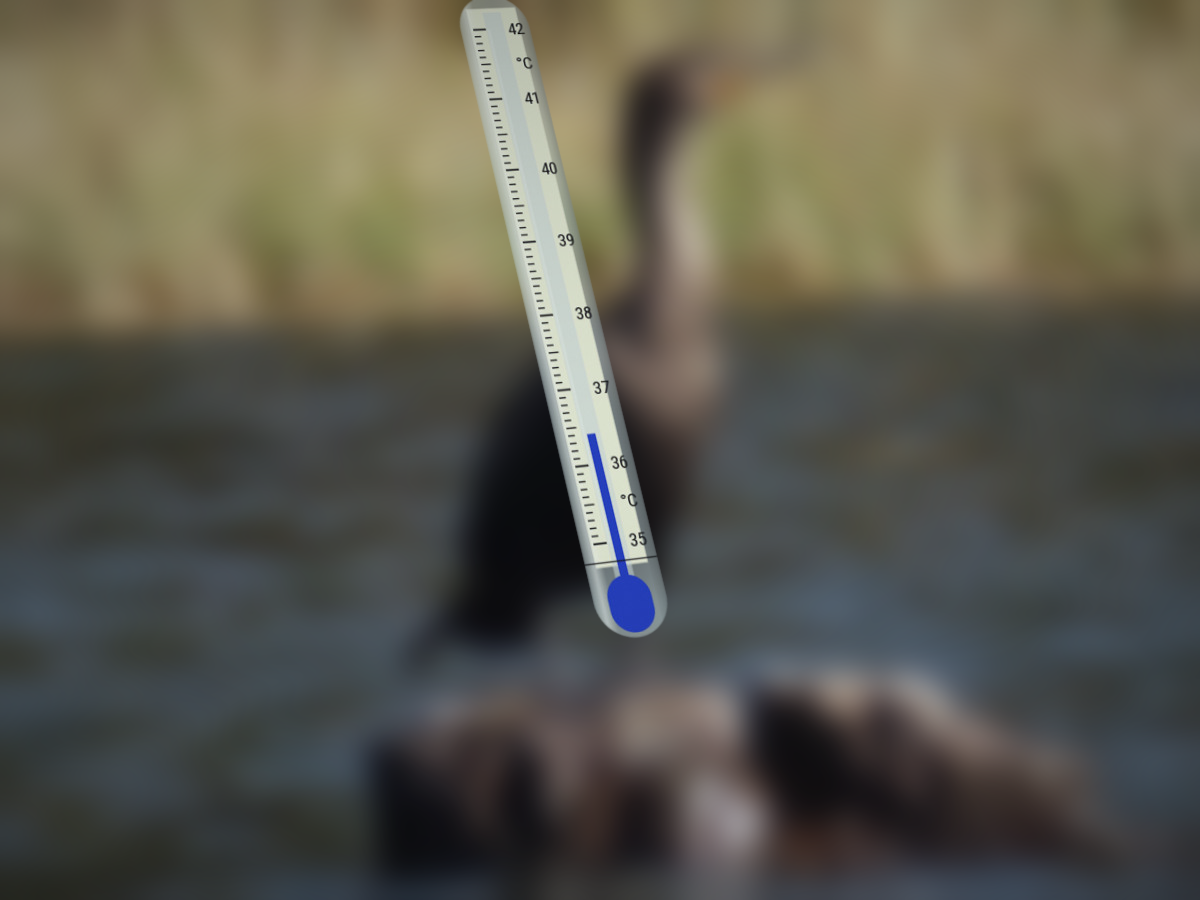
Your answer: 36.4 °C
